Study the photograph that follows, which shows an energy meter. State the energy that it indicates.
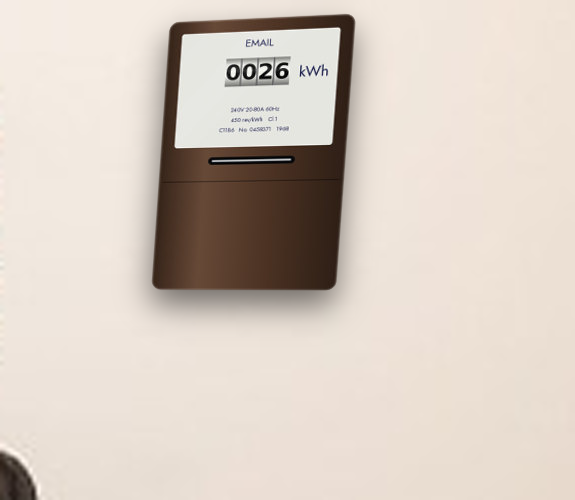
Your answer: 26 kWh
